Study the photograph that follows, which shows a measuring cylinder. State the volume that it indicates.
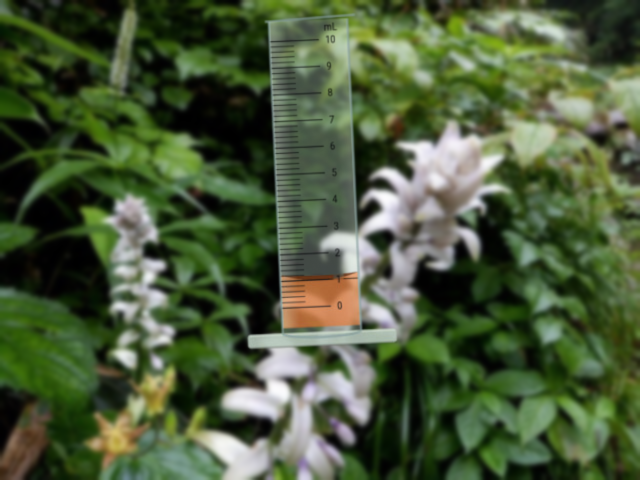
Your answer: 1 mL
